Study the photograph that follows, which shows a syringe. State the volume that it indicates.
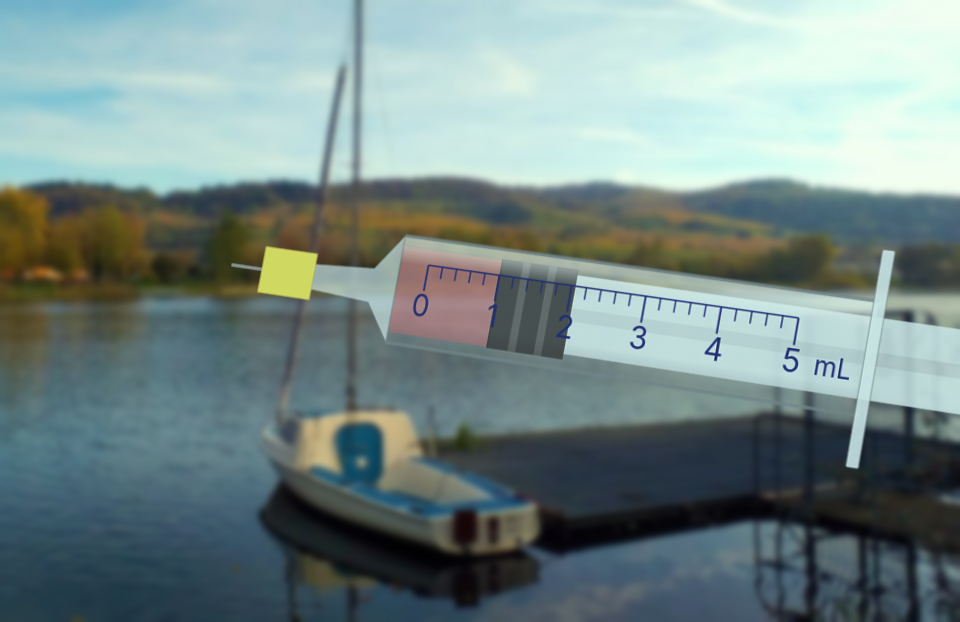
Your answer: 1 mL
